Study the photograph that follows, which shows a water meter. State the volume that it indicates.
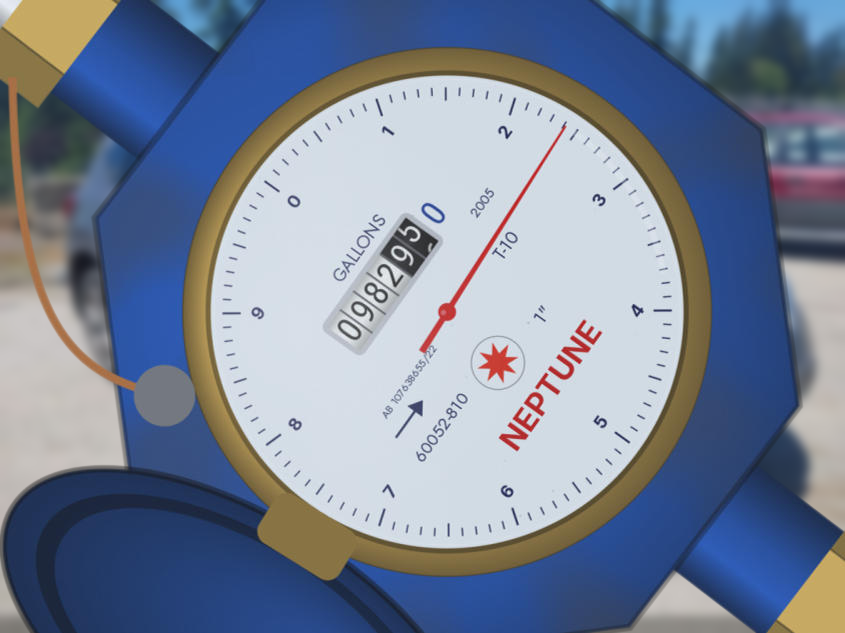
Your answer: 982952.4 gal
